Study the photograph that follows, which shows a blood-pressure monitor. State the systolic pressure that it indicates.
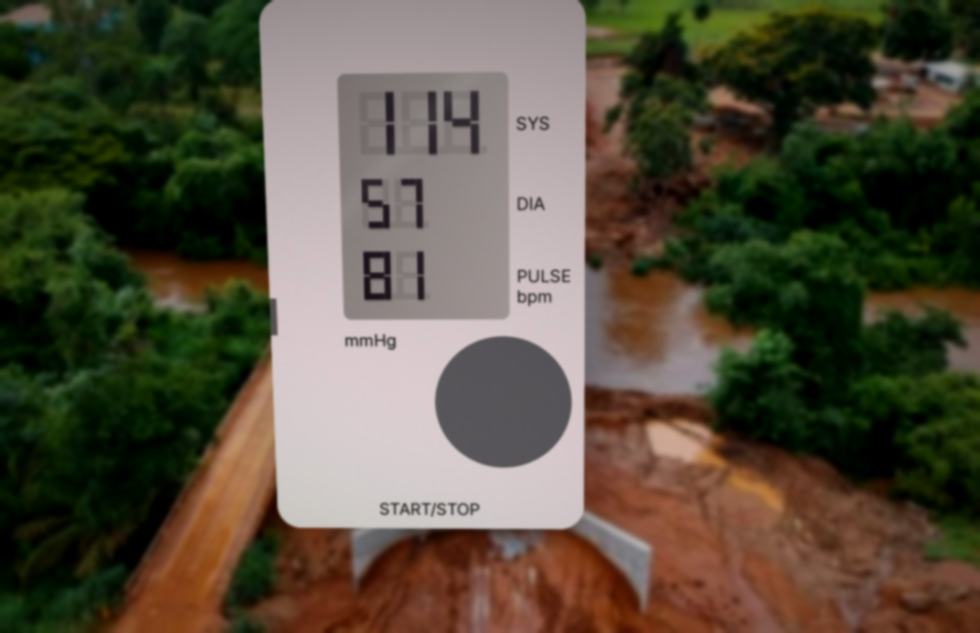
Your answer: 114 mmHg
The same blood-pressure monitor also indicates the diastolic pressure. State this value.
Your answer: 57 mmHg
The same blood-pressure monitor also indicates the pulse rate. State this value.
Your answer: 81 bpm
